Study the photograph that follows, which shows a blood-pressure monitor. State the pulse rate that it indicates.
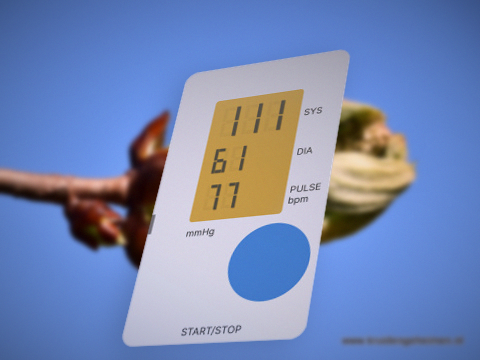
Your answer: 77 bpm
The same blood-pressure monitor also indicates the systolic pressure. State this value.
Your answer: 111 mmHg
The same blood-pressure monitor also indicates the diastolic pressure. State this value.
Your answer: 61 mmHg
